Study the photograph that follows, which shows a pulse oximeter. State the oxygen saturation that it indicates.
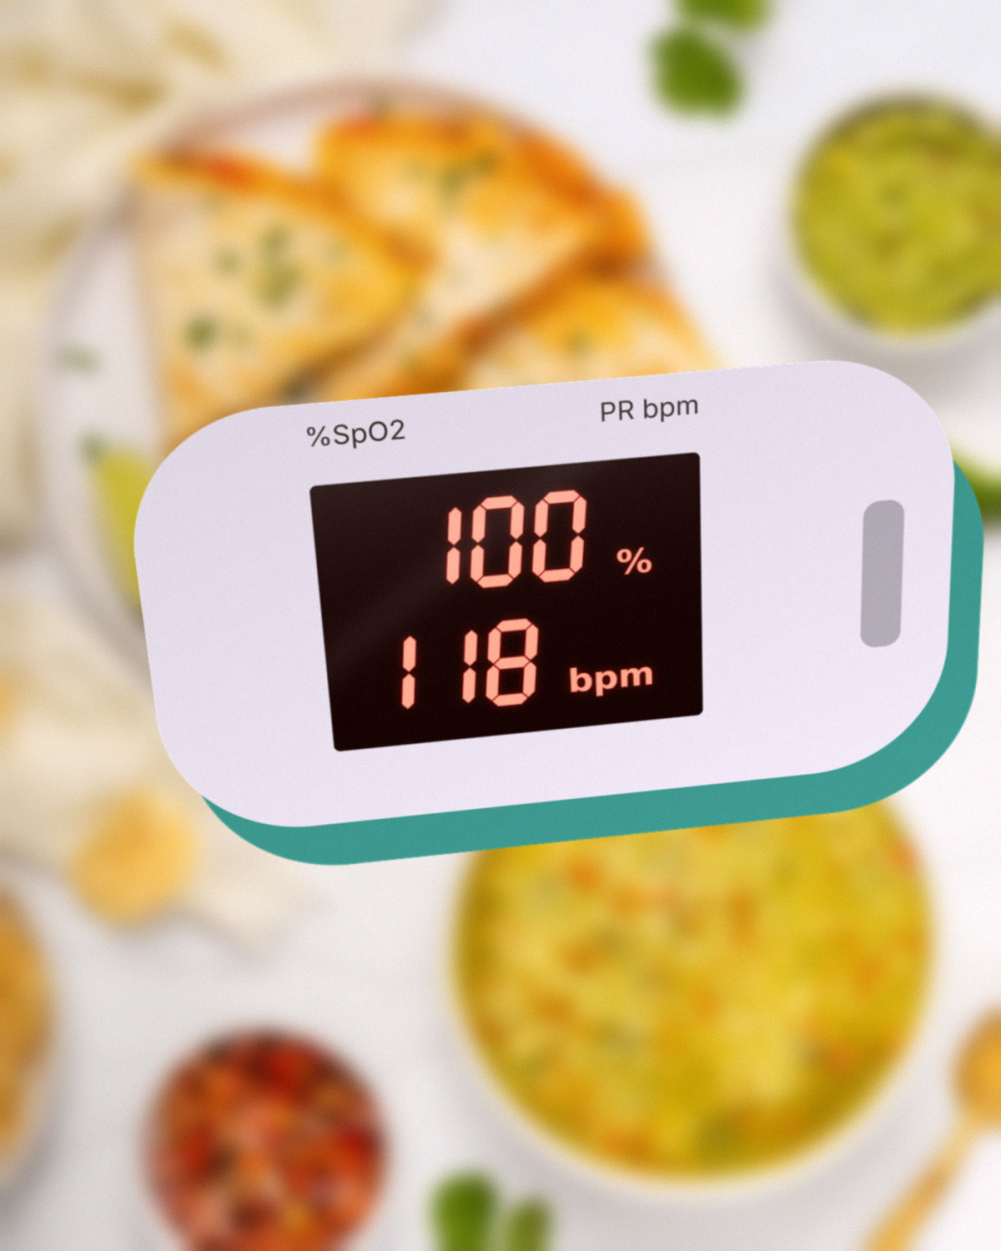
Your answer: 100 %
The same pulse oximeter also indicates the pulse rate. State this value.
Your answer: 118 bpm
